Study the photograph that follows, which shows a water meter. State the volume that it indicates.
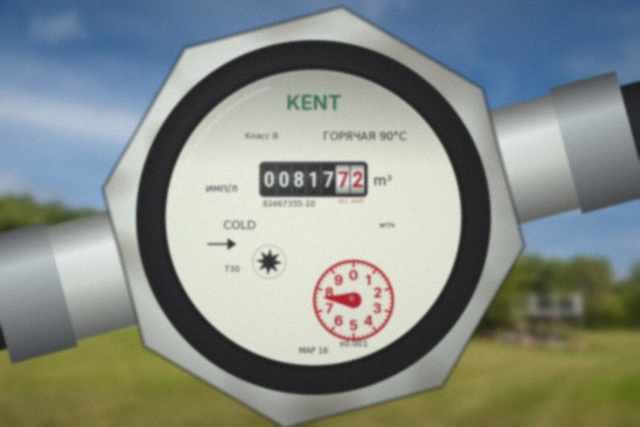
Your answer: 817.727 m³
